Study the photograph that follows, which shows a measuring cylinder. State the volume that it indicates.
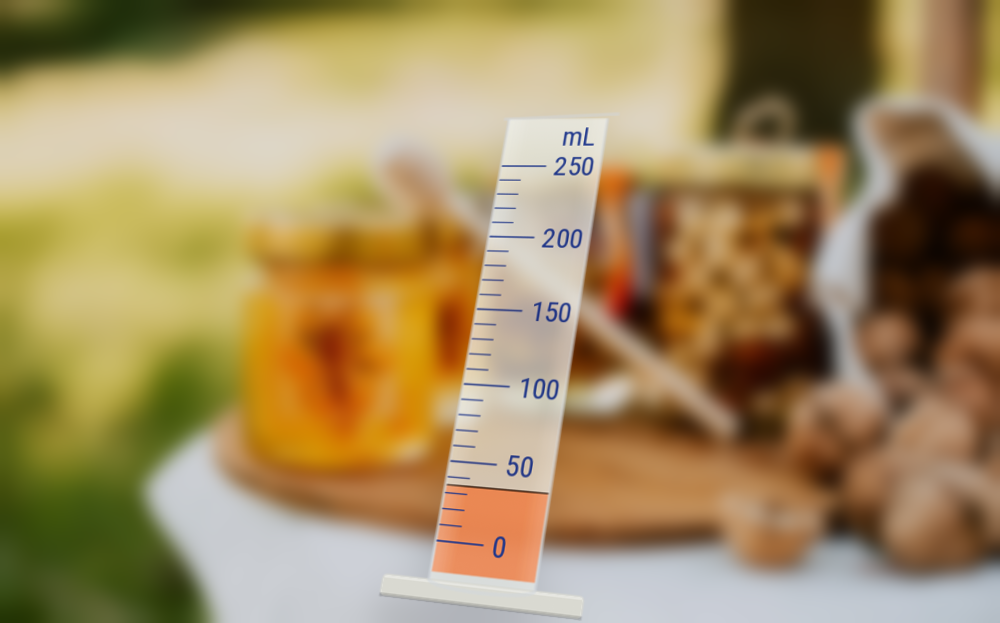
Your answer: 35 mL
